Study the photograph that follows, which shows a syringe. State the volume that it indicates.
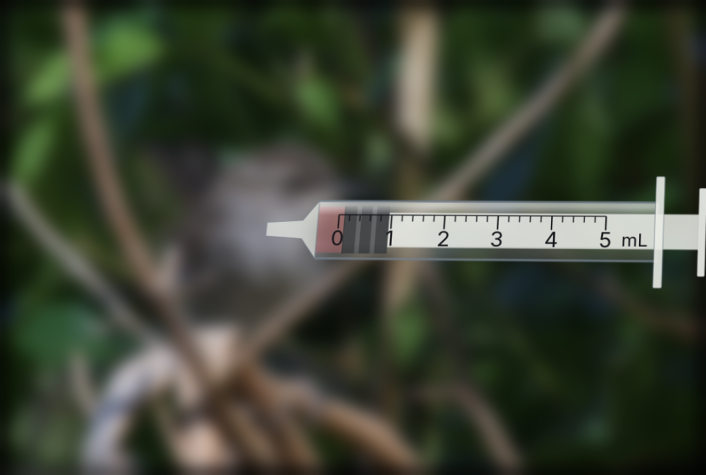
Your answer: 0.1 mL
